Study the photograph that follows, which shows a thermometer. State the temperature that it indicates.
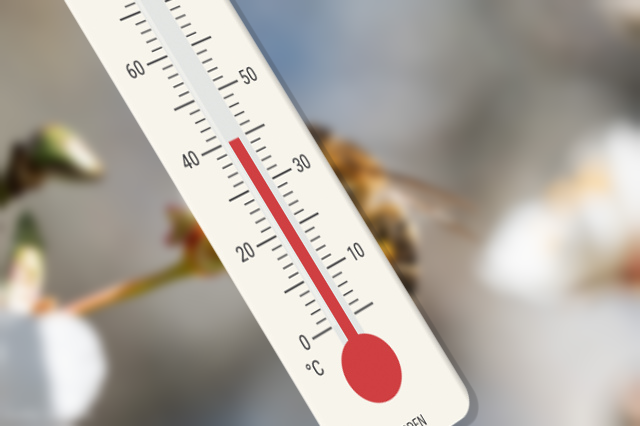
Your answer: 40 °C
